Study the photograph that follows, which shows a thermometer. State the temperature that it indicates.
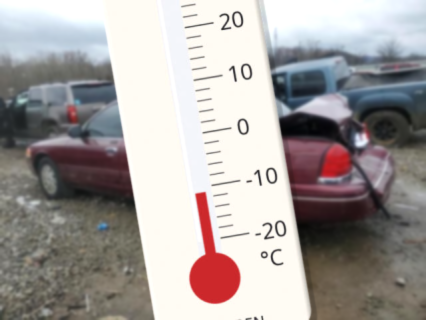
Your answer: -11 °C
